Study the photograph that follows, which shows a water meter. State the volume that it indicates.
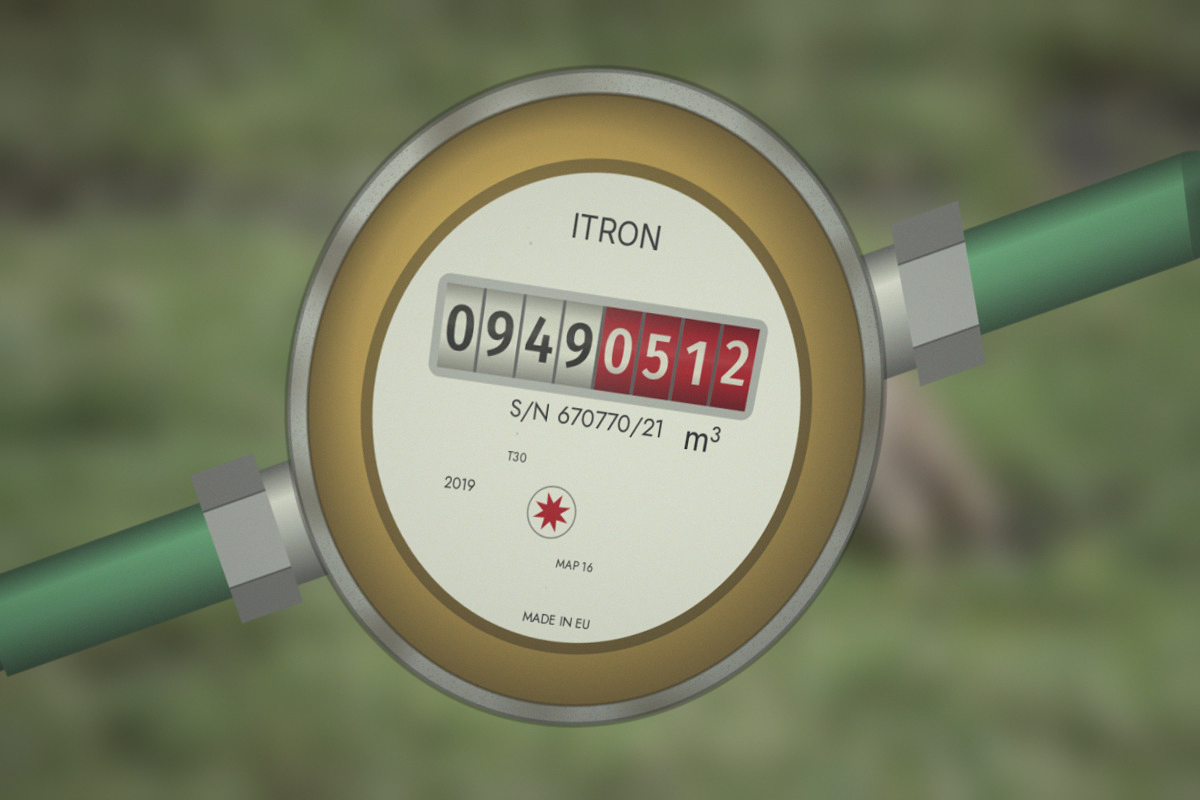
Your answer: 949.0512 m³
